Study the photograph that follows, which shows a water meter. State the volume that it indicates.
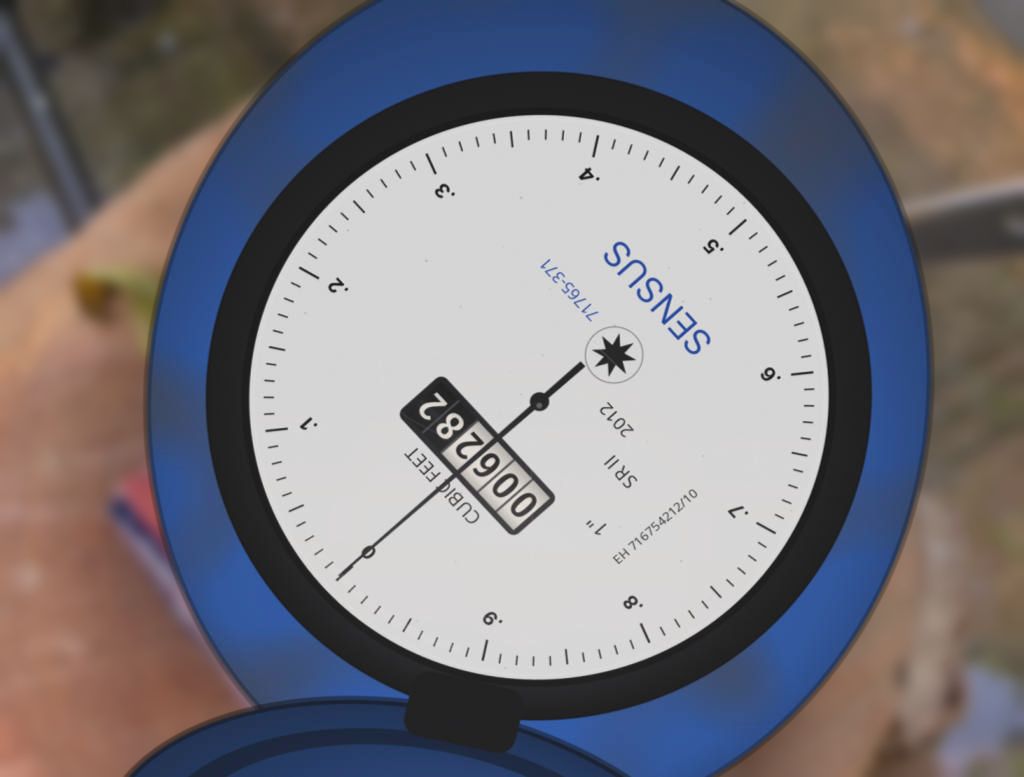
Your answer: 6282.00 ft³
